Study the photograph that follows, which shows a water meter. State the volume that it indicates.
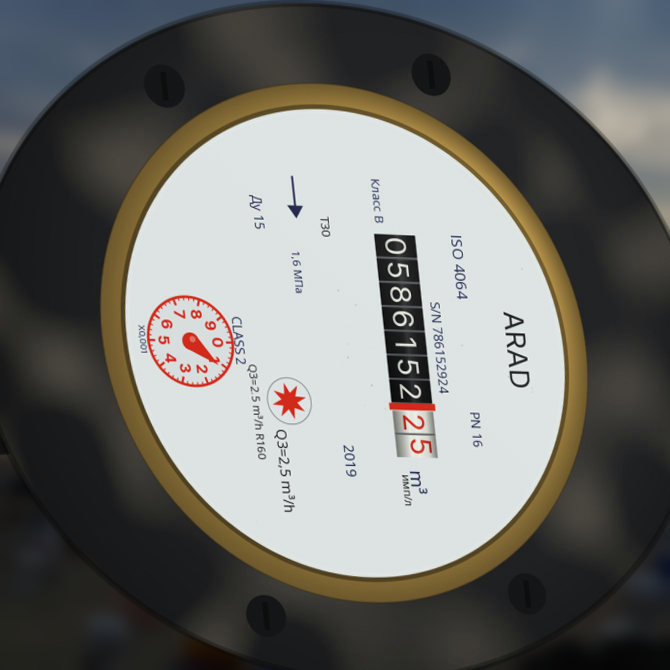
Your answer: 586152.251 m³
